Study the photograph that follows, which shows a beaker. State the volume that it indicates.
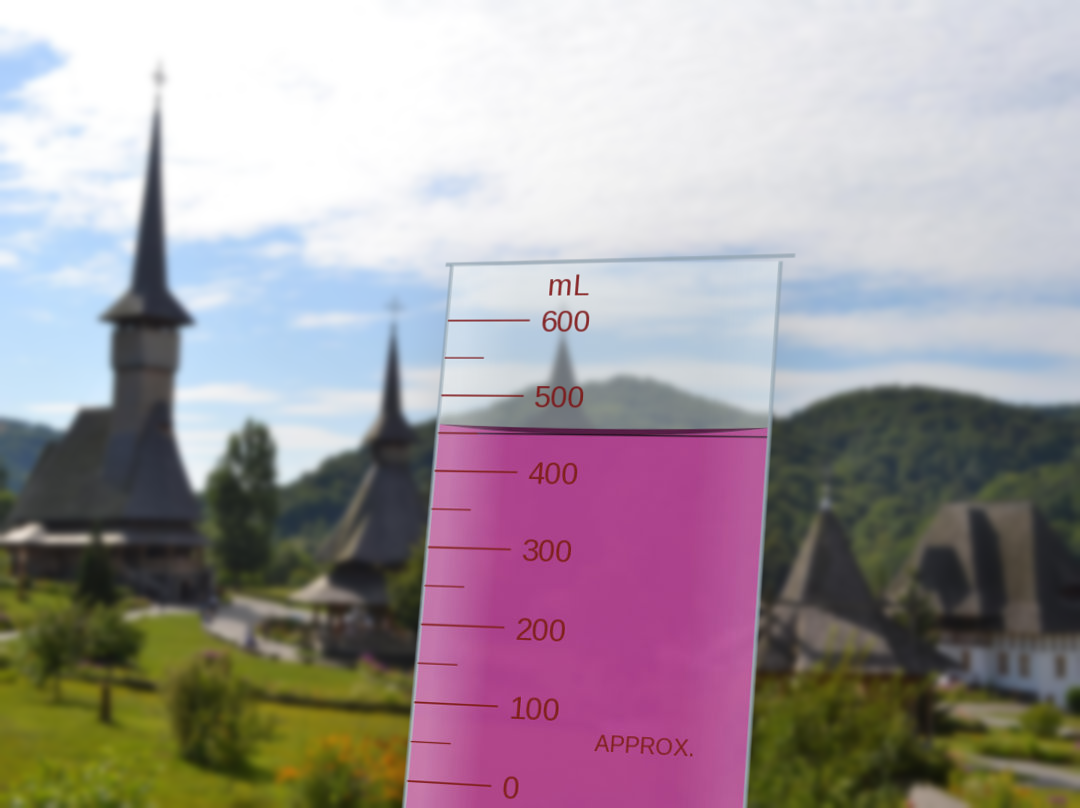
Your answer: 450 mL
